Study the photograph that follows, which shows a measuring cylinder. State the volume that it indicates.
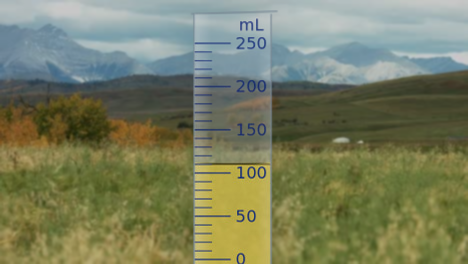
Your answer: 110 mL
